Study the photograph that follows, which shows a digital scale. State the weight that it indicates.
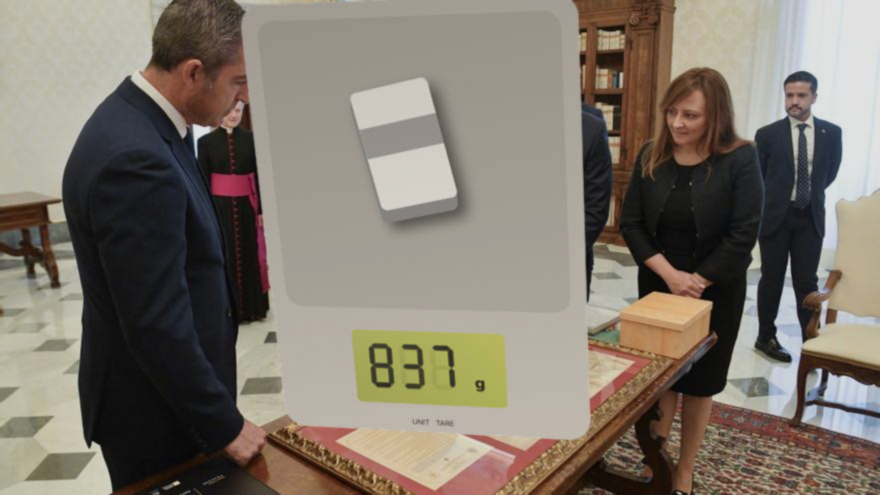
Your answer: 837 g
